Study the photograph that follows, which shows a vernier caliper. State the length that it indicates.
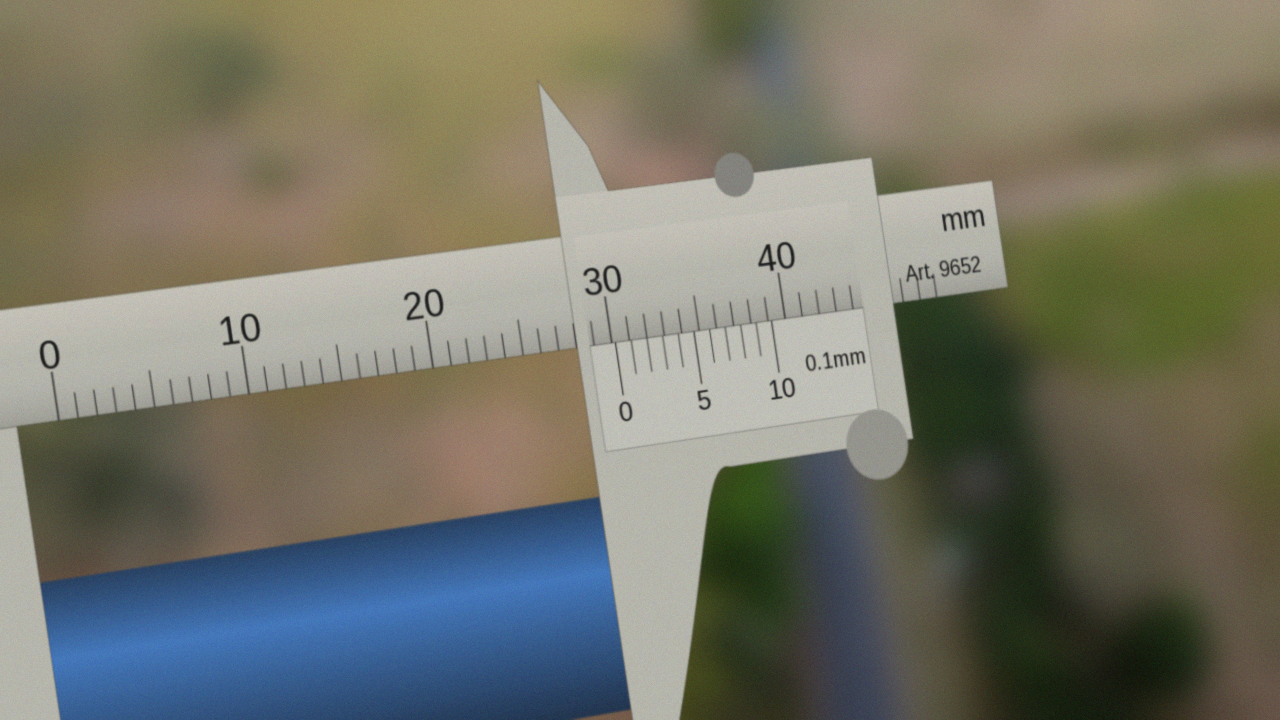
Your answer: 30.2 mm
